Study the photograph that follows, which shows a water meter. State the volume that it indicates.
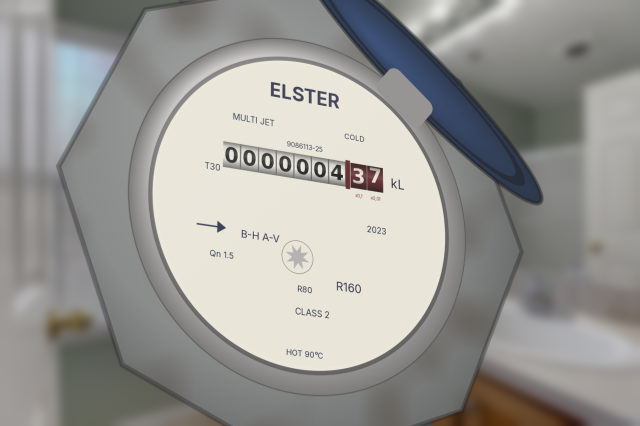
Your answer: 4.37 kL
